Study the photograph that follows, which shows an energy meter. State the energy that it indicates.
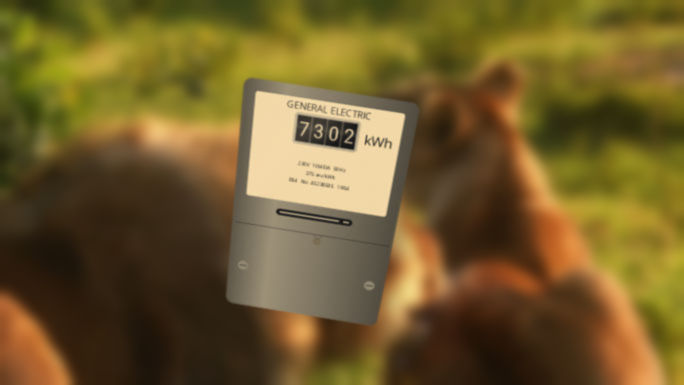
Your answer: 7302 kWh
